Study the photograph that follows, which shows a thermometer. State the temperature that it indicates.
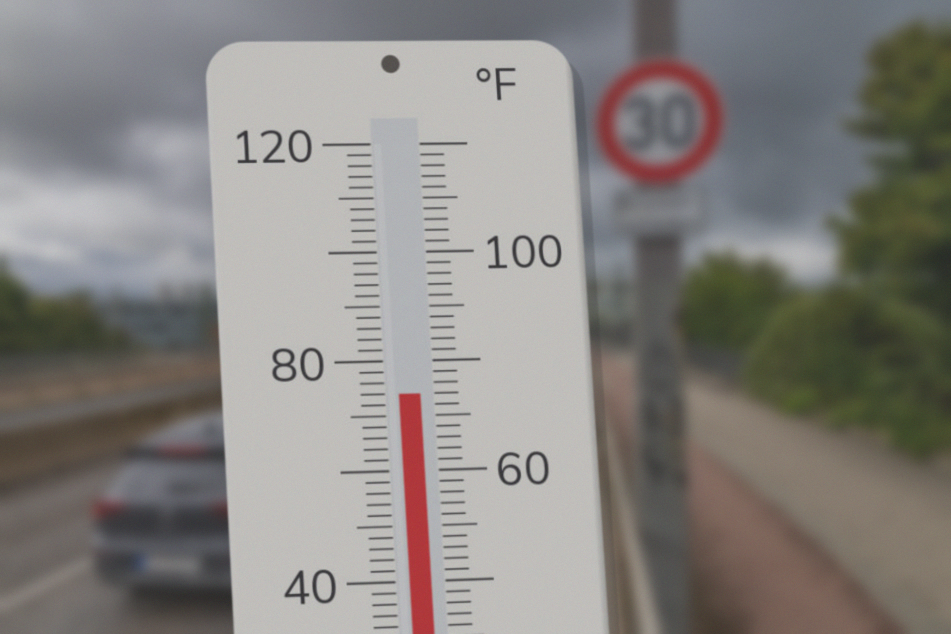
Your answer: 74 °F
